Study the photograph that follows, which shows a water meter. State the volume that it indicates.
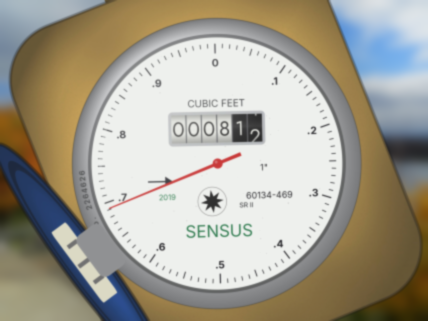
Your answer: 811.69 ft³
